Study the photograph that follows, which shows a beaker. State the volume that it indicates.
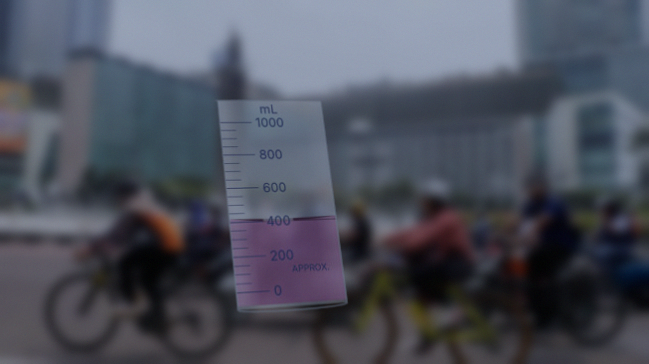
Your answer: 400 mL
